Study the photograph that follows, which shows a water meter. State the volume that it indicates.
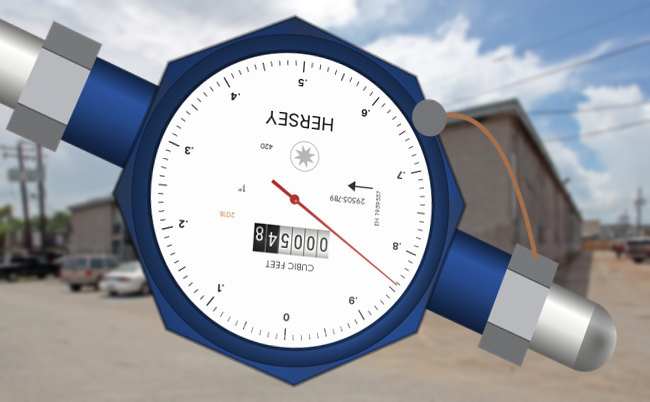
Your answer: 547.84 ft³
